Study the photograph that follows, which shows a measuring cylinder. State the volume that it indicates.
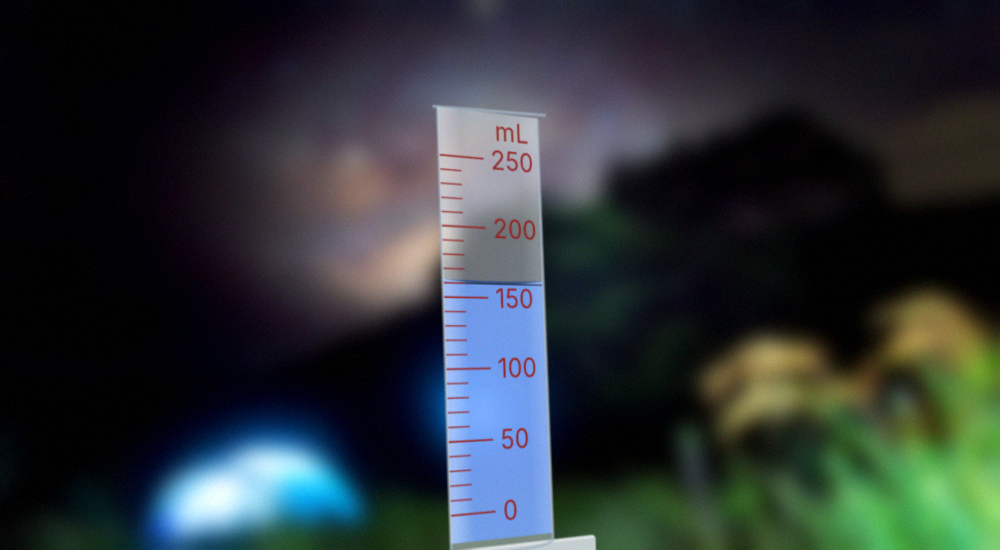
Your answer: 160 mL
